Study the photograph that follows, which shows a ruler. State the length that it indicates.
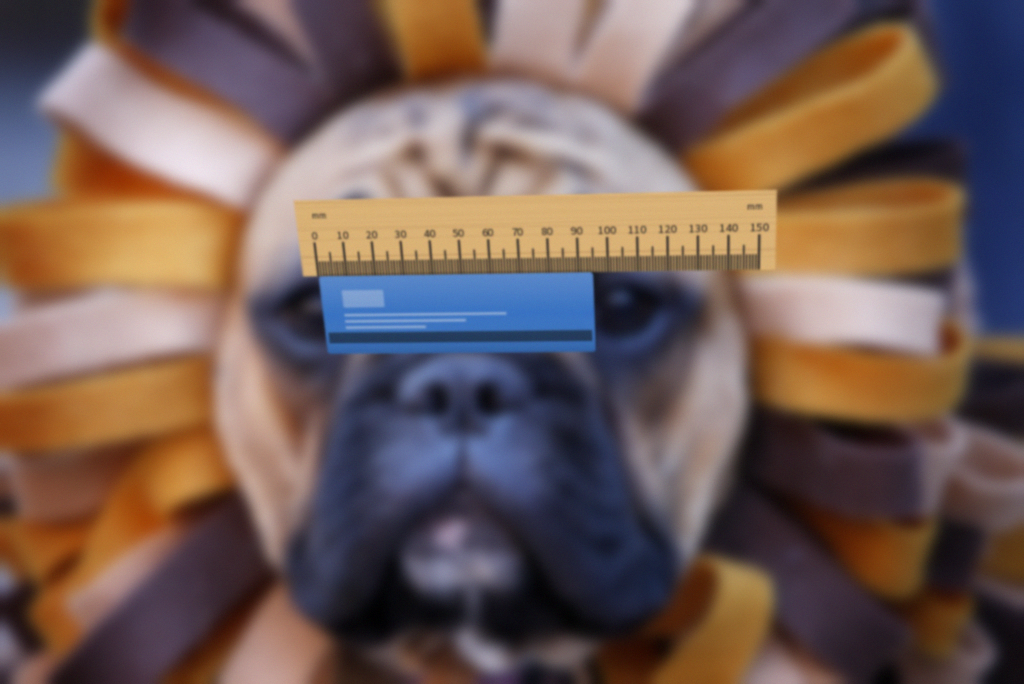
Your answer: 95 mm
